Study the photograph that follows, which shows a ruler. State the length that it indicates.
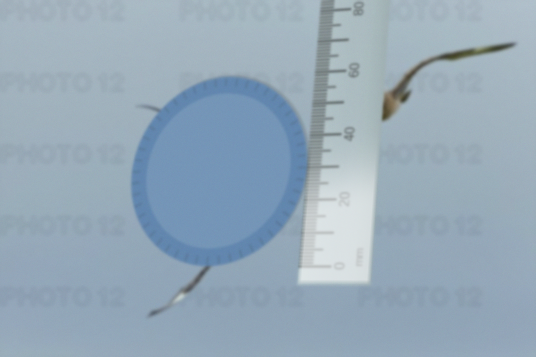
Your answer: 60 mm
